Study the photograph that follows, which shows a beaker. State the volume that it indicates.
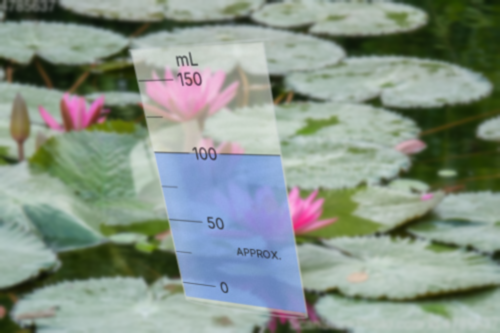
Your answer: 100 mL
